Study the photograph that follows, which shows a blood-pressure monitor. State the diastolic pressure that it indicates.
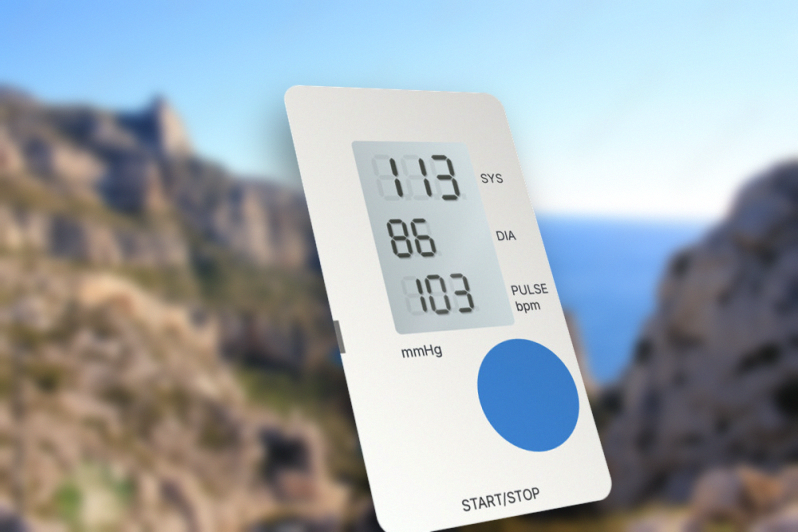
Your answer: 86 mmHg
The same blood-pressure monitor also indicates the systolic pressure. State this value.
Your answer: 113 mmHg
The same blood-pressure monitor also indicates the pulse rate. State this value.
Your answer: 103 bpm
